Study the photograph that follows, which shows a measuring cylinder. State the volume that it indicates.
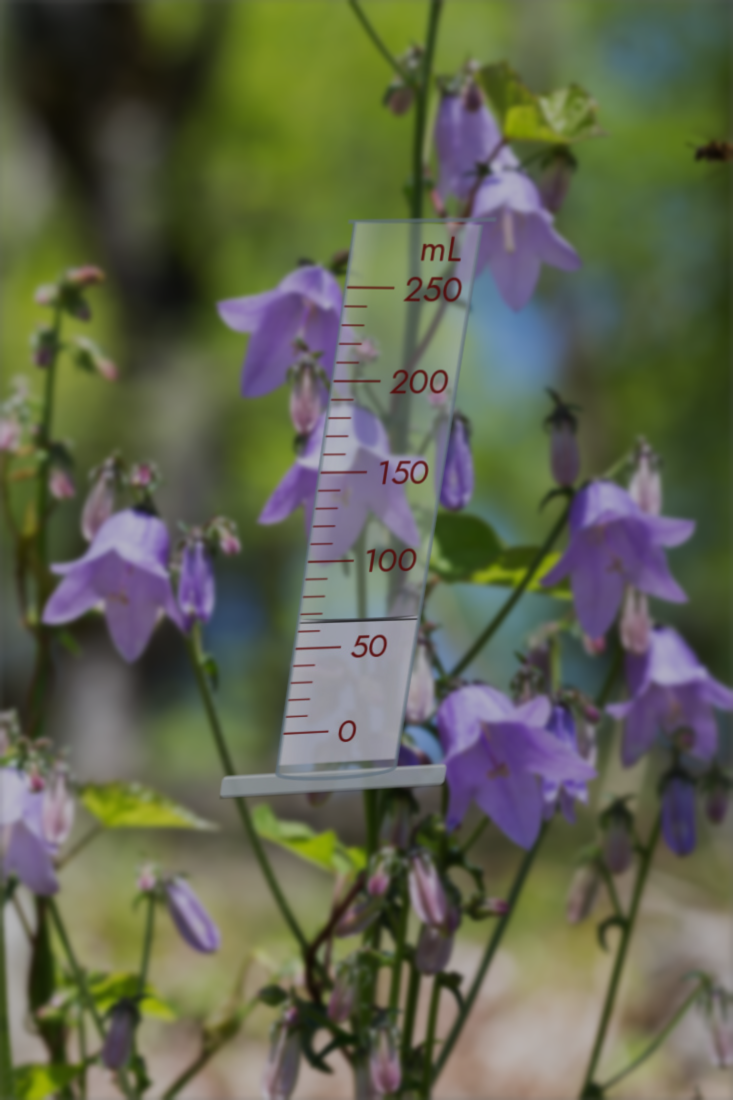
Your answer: 65 mL
